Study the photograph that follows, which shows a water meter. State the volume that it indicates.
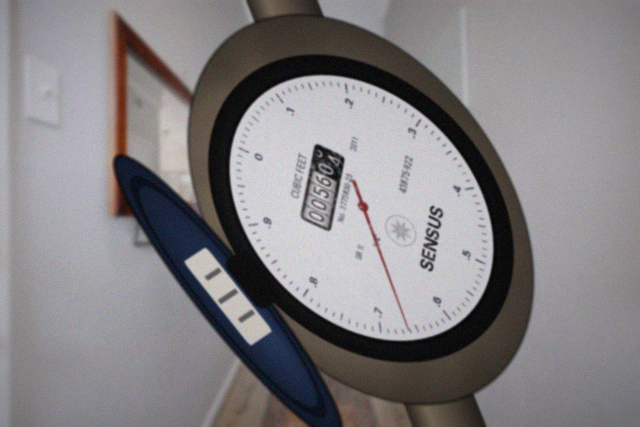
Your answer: 5603.66 ft³
